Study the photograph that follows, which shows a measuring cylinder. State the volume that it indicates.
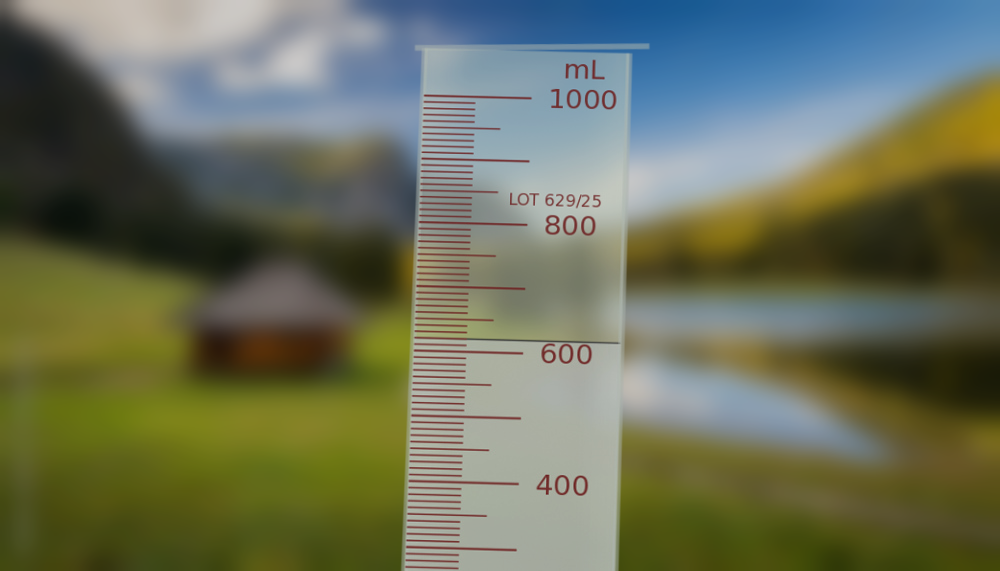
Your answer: 620 mL
